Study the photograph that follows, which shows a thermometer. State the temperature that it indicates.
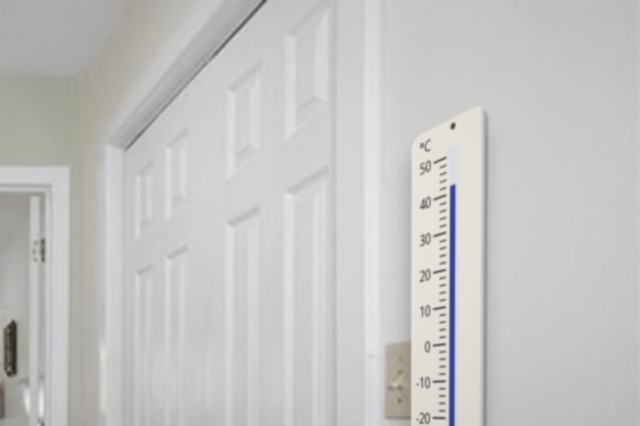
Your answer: 42 °C
